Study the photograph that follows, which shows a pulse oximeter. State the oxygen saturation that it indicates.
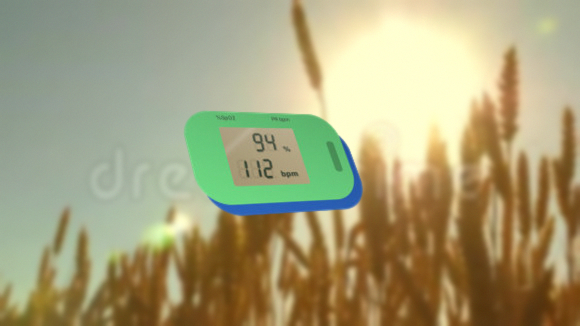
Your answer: 94 %
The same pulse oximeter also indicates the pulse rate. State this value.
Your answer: 112 bpm
